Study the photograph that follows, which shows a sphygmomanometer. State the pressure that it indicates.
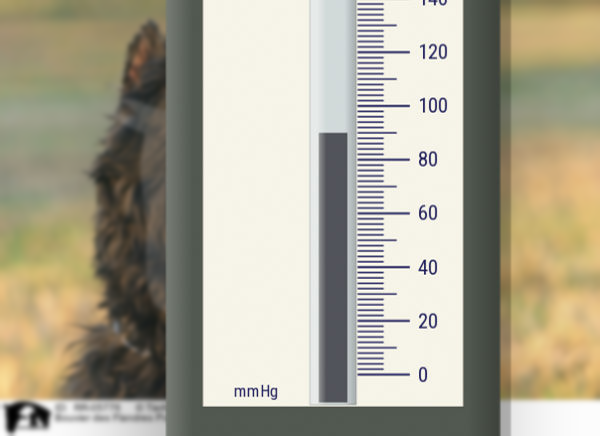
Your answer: 90 mmHg
